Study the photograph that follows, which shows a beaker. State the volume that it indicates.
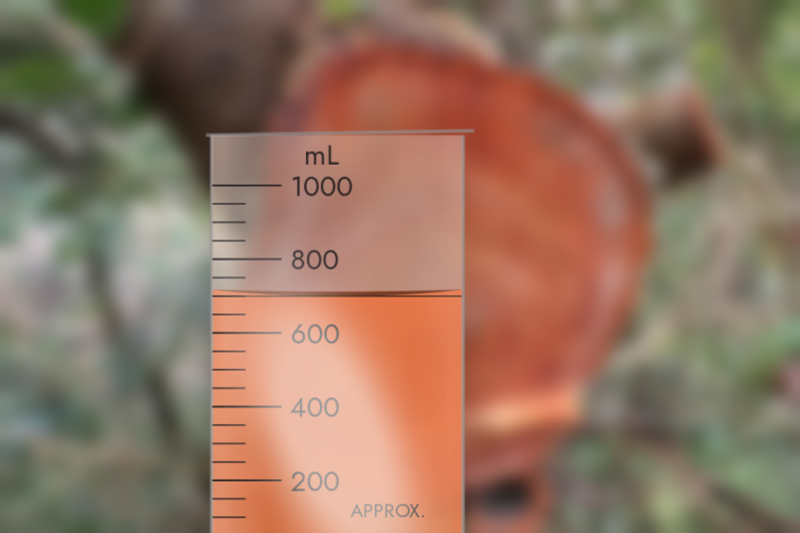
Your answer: 700 mL
